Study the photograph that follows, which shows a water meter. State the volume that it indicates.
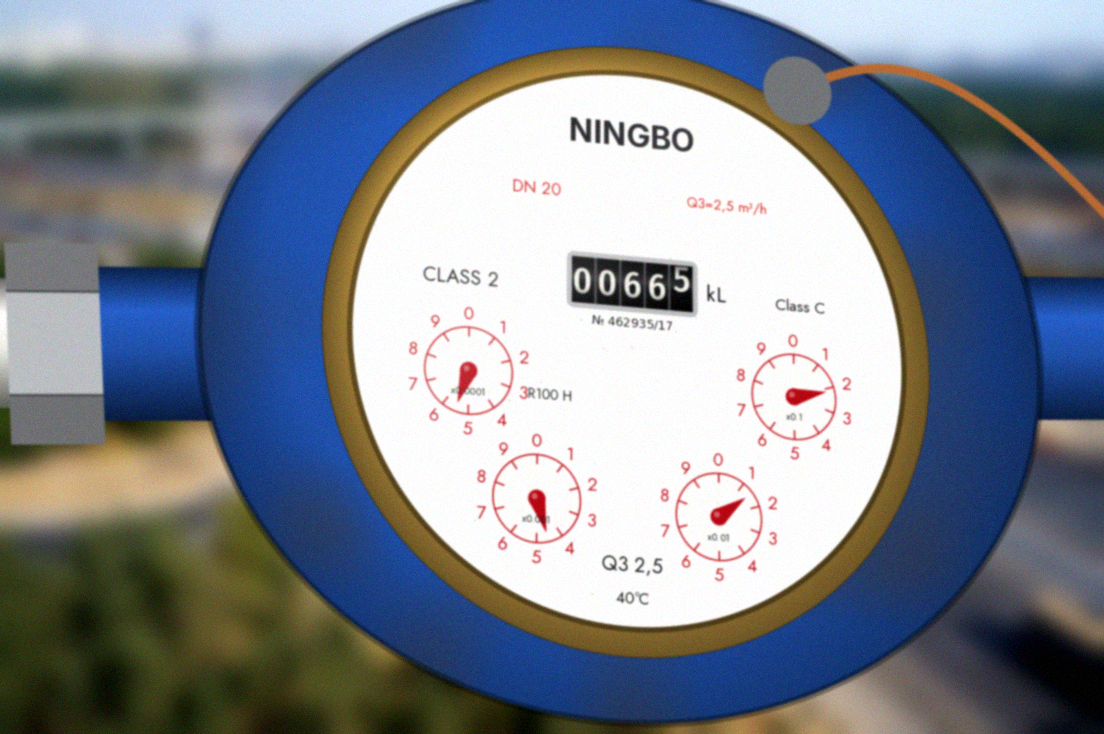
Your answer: 665.2145 kL
